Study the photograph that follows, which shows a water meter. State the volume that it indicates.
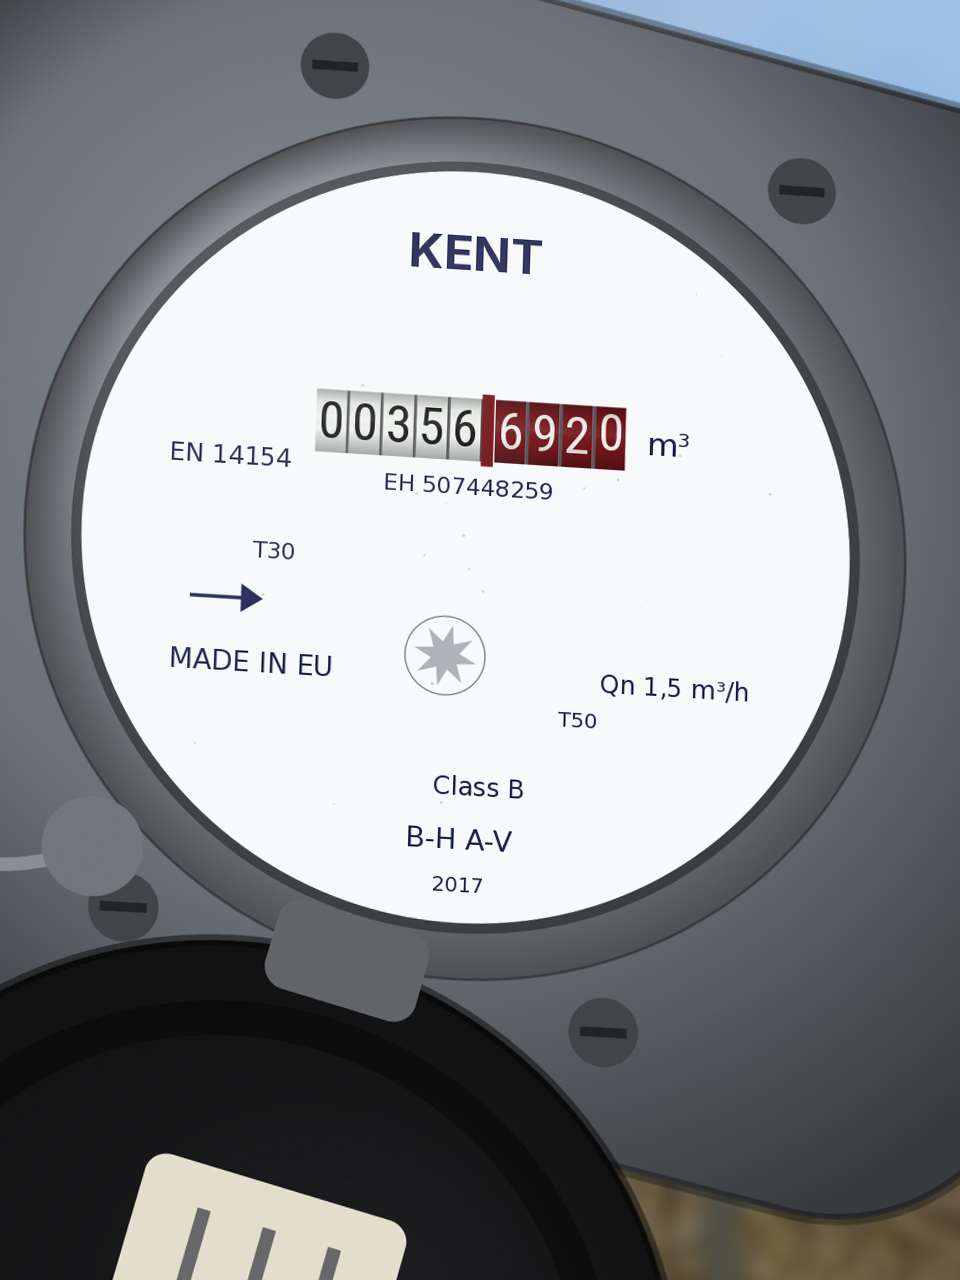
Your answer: 356.6920 m³
